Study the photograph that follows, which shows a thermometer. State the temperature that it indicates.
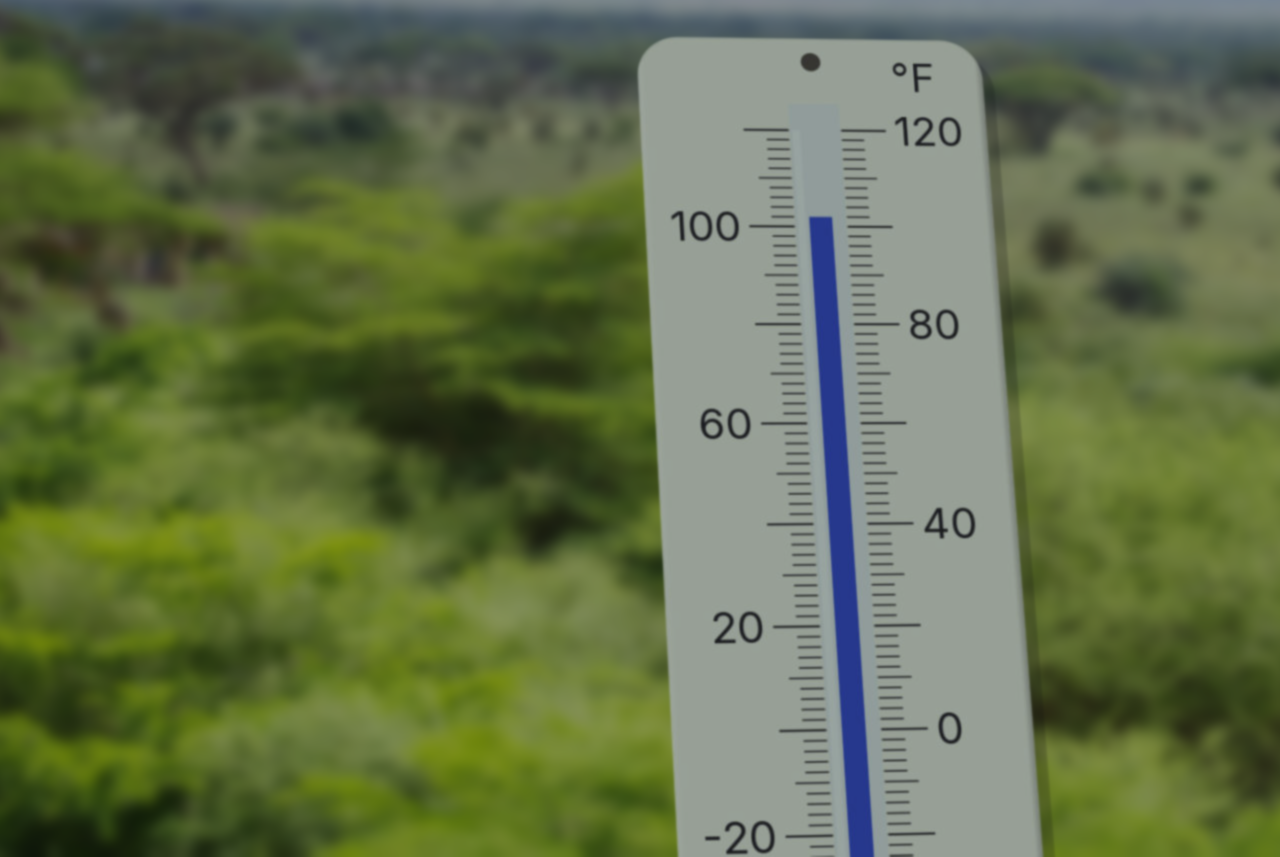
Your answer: 102 °F
